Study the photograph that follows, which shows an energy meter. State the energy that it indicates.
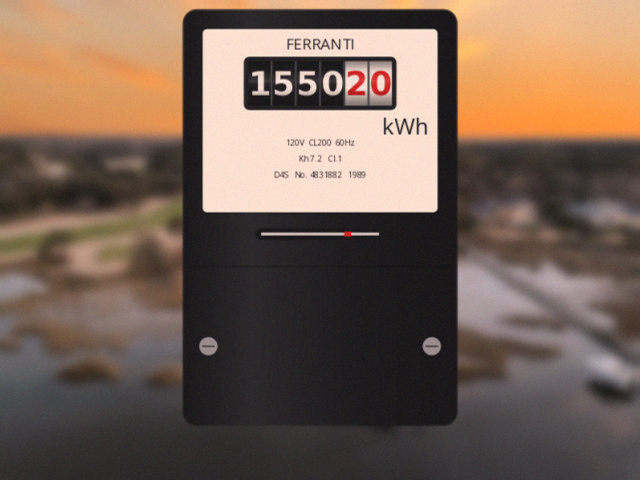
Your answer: 1550.20 kWh
